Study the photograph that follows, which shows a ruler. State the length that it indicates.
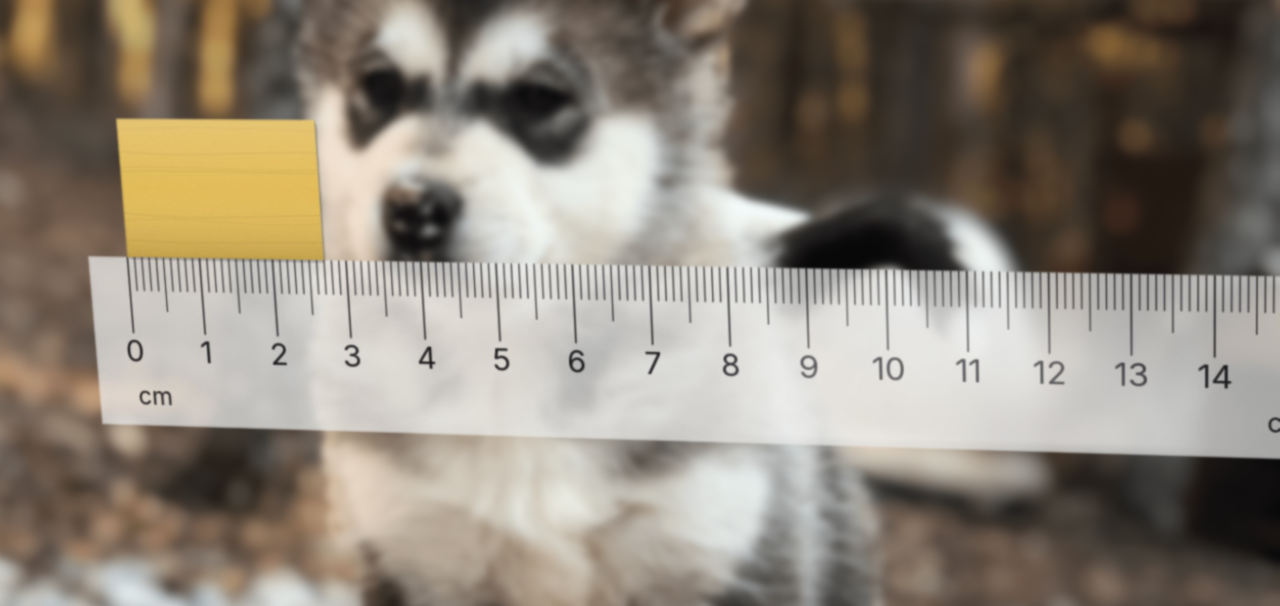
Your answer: 2.7 cm
